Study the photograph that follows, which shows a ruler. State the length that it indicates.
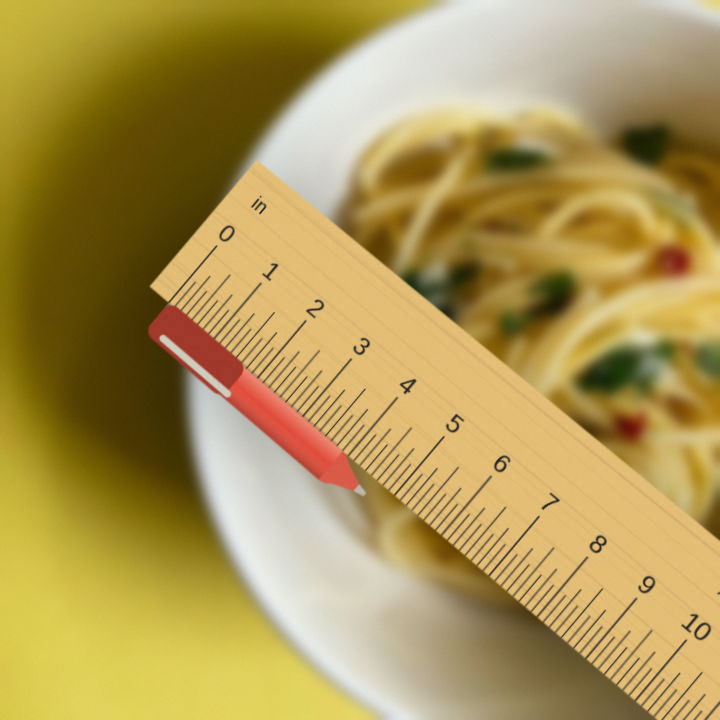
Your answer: 4.625 in
